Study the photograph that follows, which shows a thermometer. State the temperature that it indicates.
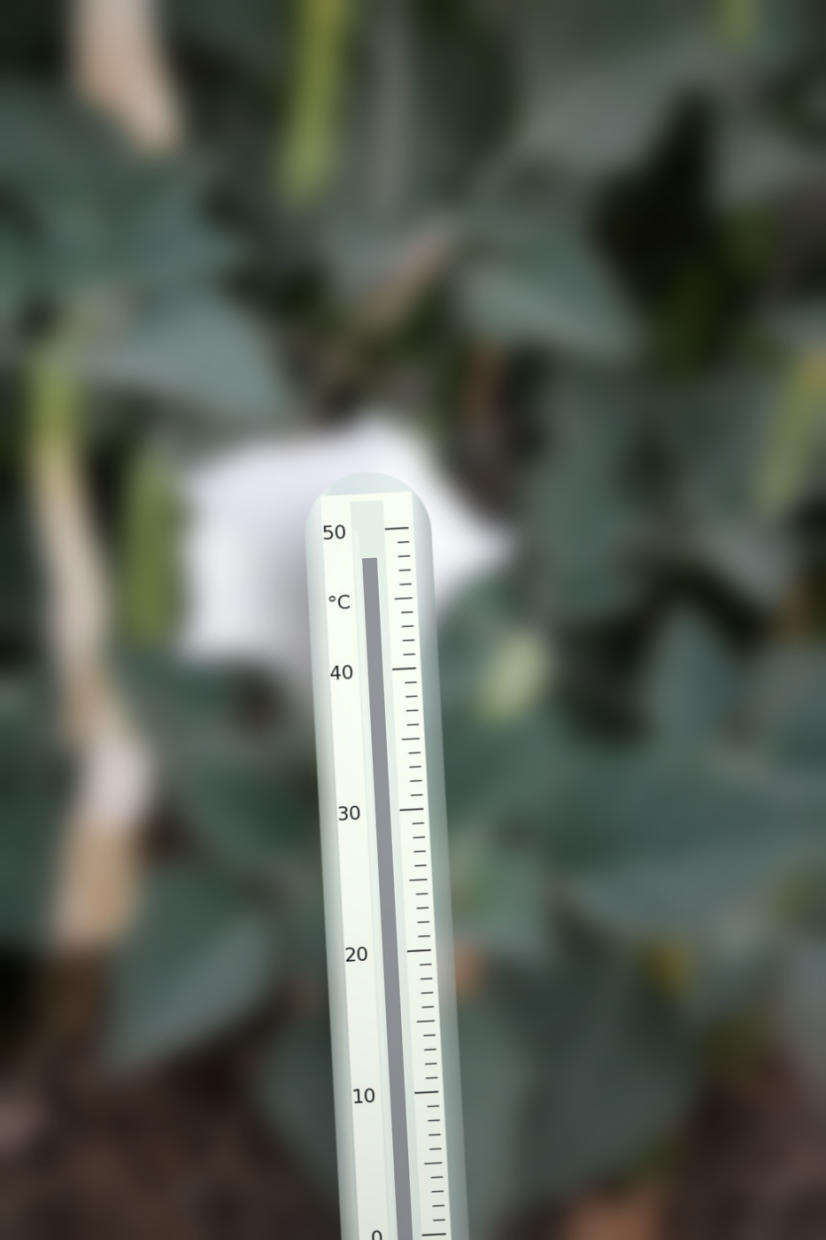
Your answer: 48 °C
